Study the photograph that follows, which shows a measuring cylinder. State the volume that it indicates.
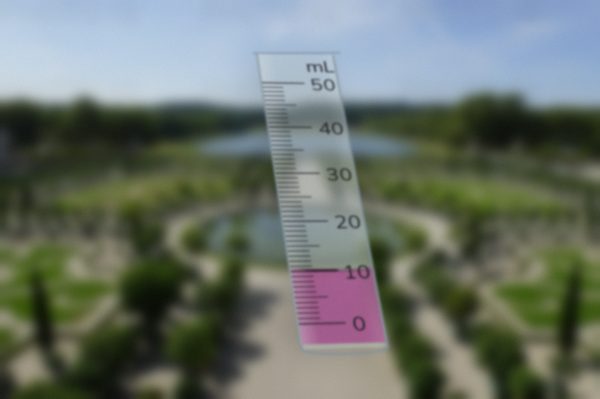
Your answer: 10 mL
